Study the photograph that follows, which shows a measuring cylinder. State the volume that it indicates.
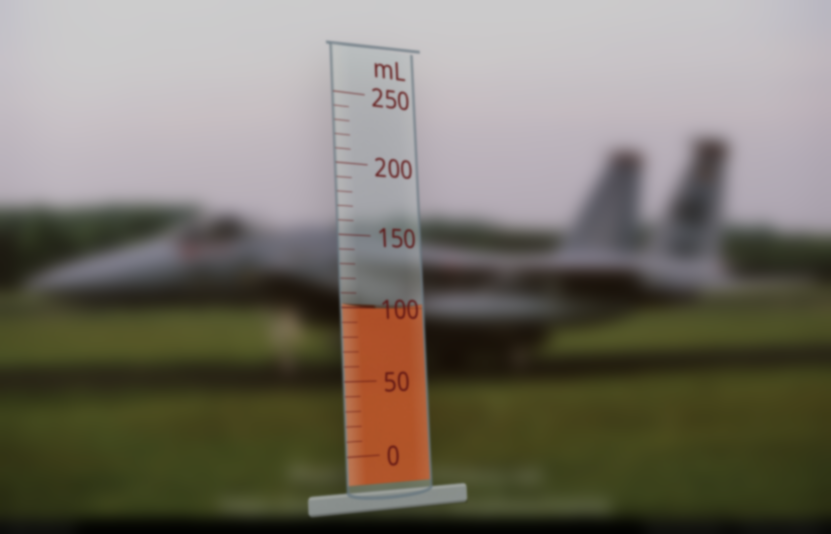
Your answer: 100 mL
